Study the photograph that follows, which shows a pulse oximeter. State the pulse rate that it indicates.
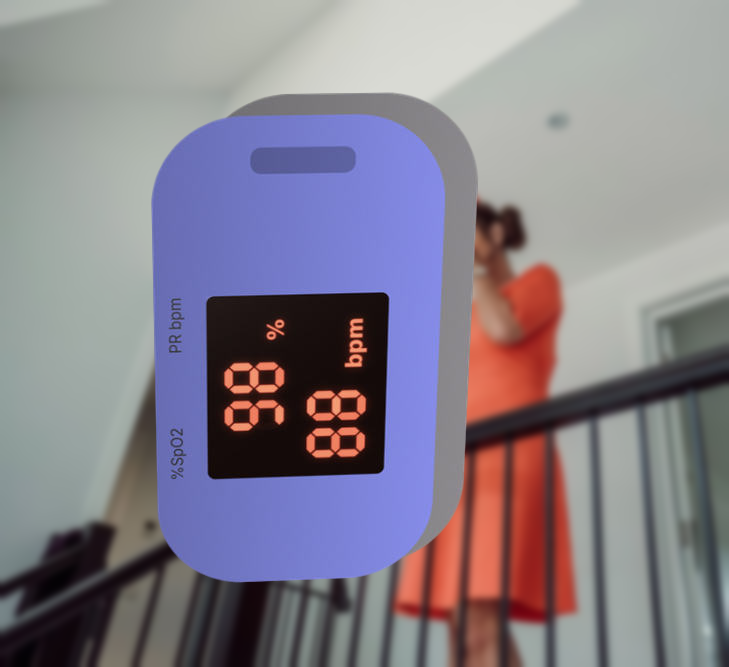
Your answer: 88 bpm
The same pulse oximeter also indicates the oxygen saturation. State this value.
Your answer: 98 %
